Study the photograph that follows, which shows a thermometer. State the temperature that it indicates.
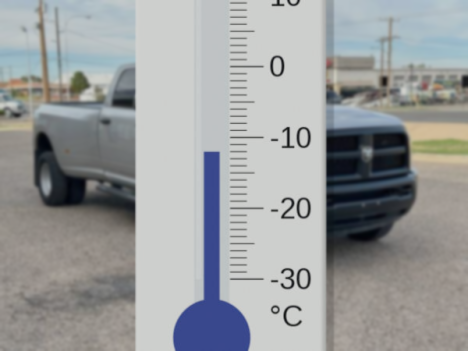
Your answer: -12 °C
